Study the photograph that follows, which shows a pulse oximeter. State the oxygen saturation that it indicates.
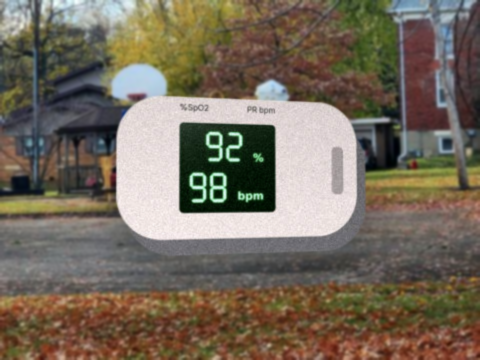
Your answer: 92 %
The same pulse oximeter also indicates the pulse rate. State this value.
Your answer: 98 bpm
